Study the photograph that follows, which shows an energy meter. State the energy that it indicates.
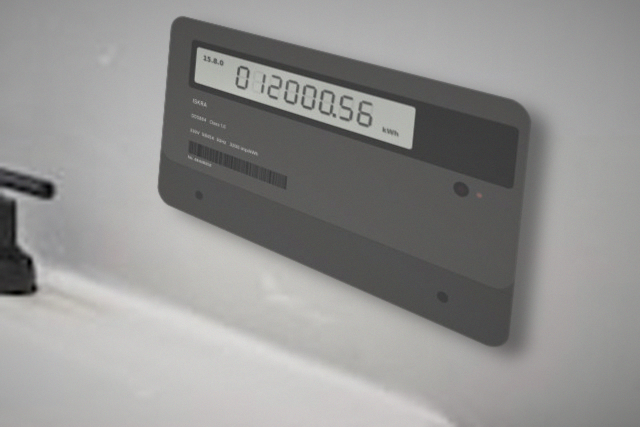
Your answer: 12000.56 kWh
